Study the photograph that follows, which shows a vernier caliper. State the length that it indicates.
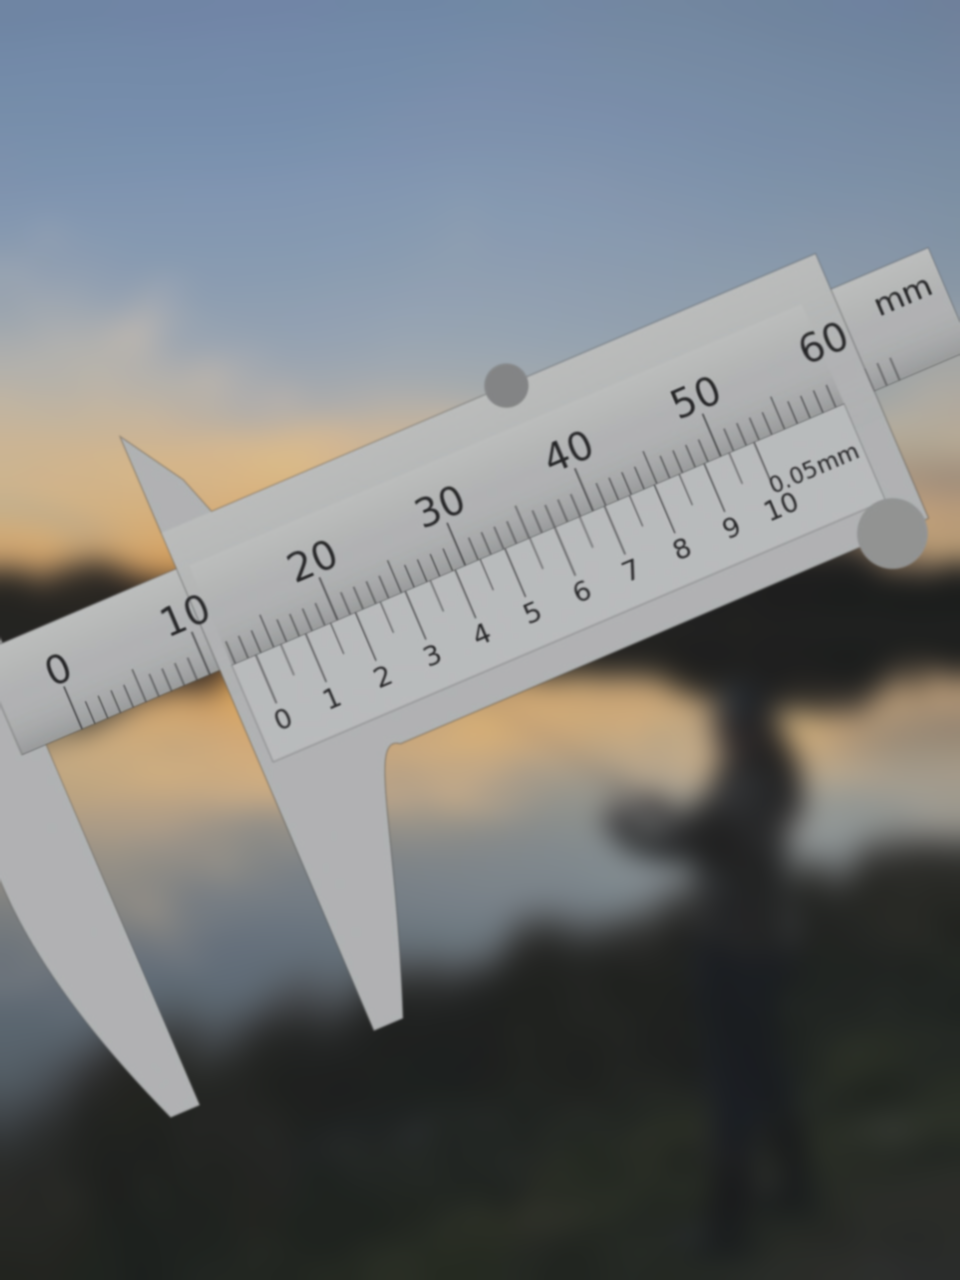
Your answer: 13.6 mm
